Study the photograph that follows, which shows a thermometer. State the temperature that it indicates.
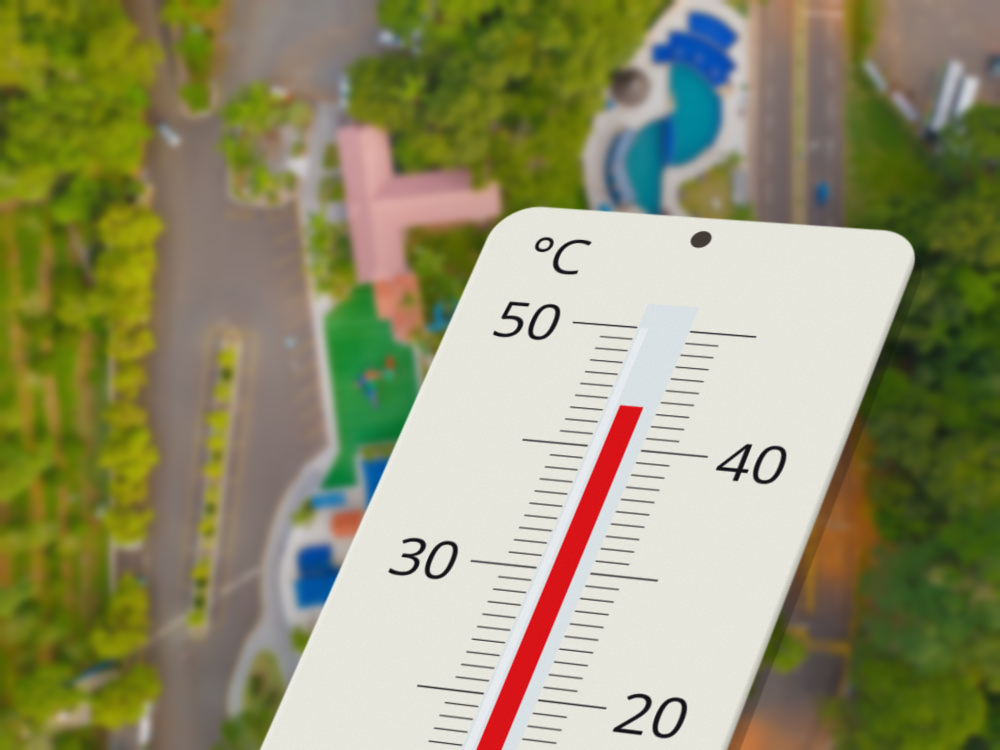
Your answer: 43.5 °C
